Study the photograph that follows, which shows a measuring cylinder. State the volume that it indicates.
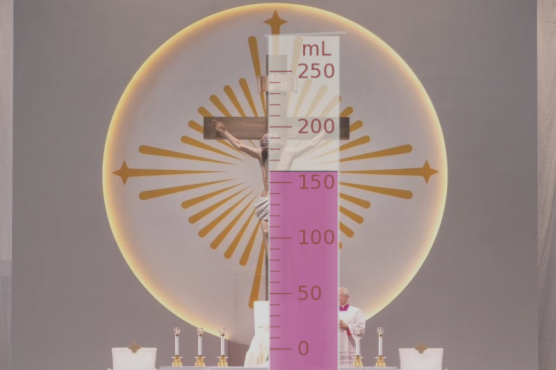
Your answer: 160 mL
